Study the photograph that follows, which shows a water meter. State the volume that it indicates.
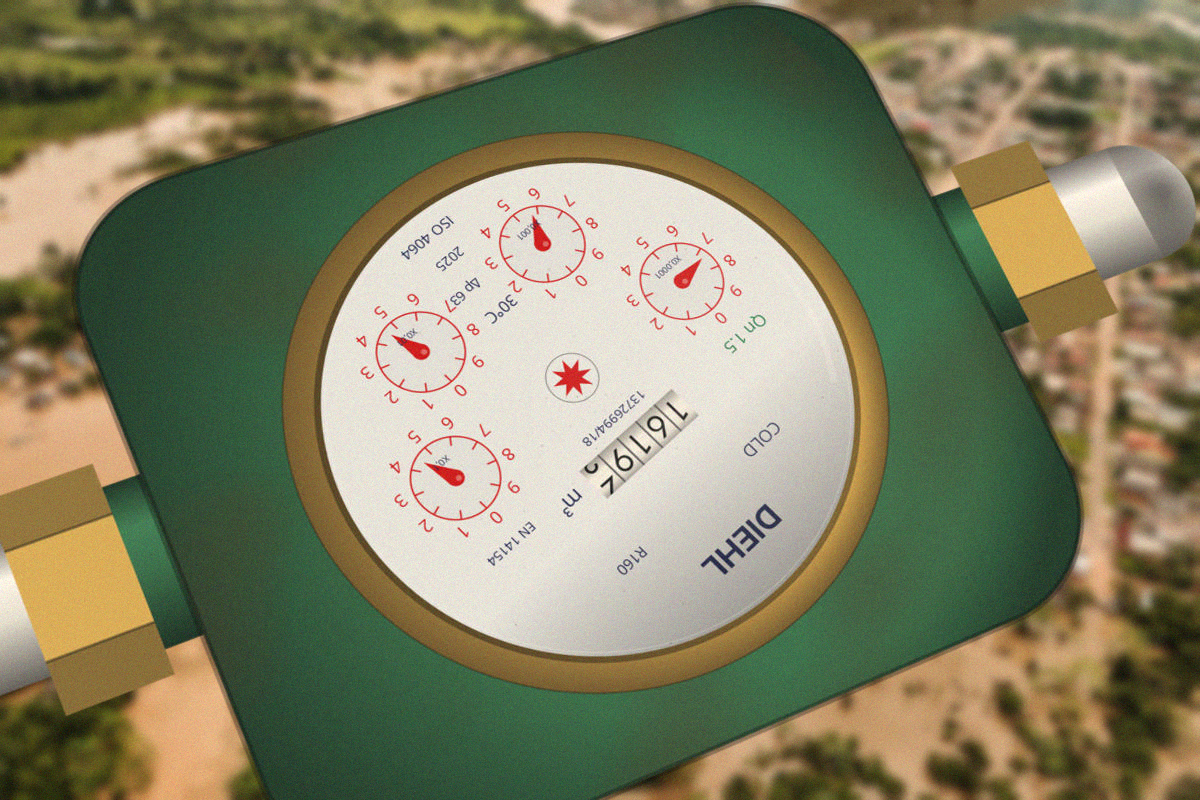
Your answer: 16192.4457 m³
